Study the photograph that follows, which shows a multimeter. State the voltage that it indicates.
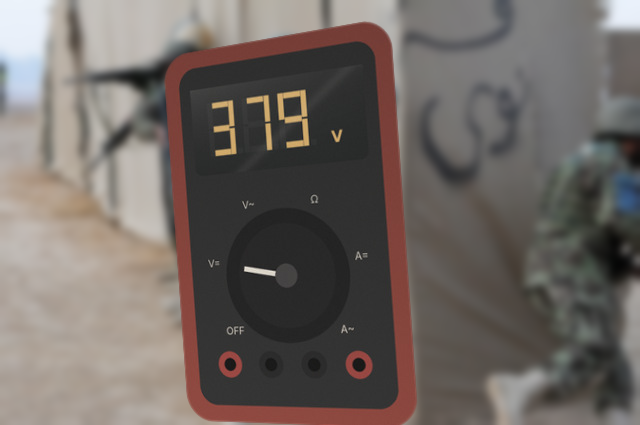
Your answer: 379 V
